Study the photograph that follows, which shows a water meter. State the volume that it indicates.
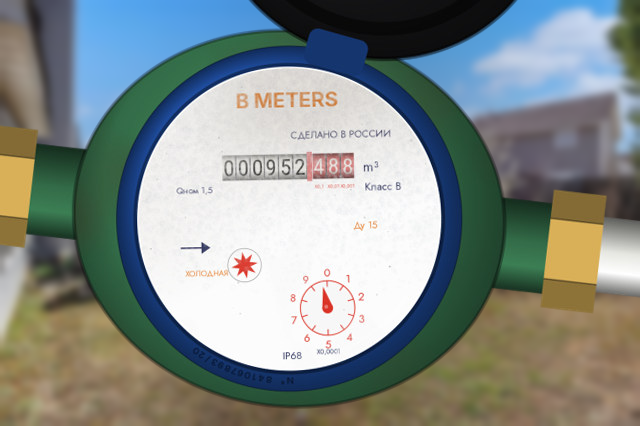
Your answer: 952.4879 m³
